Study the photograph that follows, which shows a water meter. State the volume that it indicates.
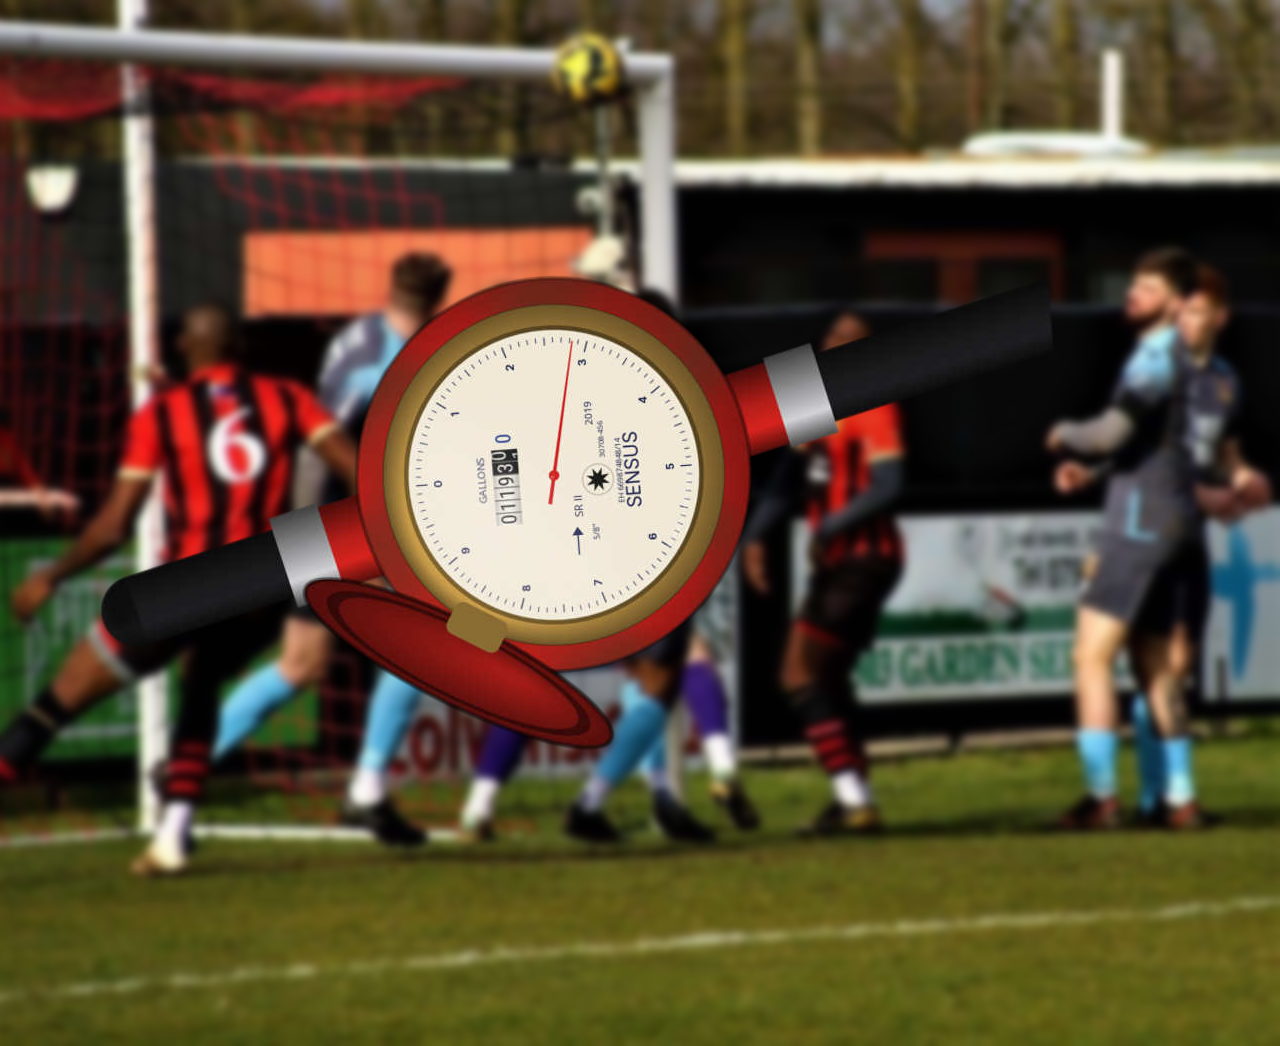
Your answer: 119302.8 gal
